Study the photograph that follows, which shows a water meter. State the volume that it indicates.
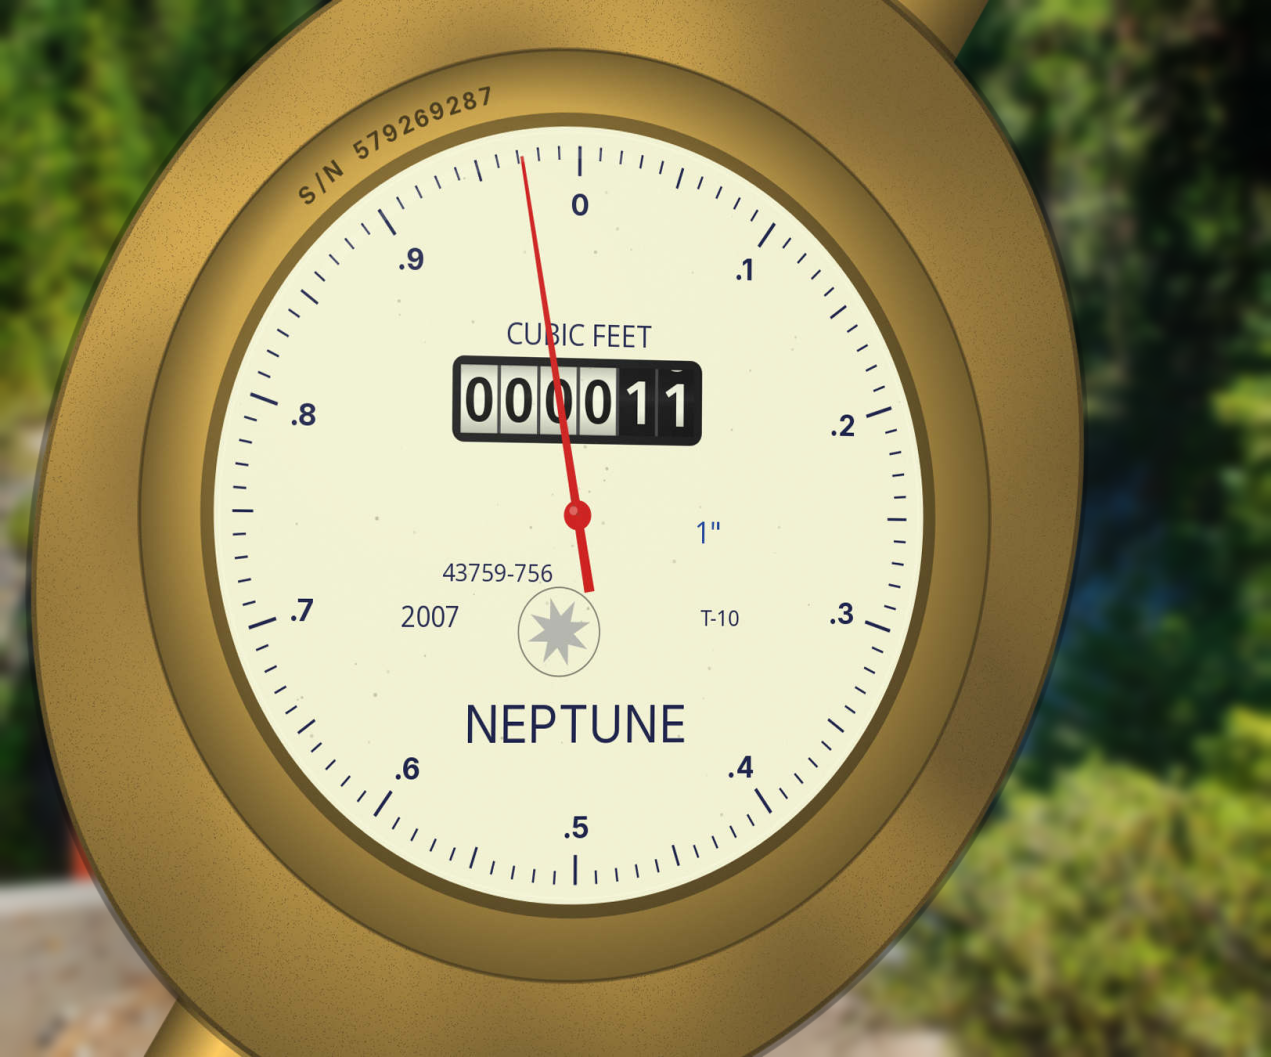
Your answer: 10.97 ft³
